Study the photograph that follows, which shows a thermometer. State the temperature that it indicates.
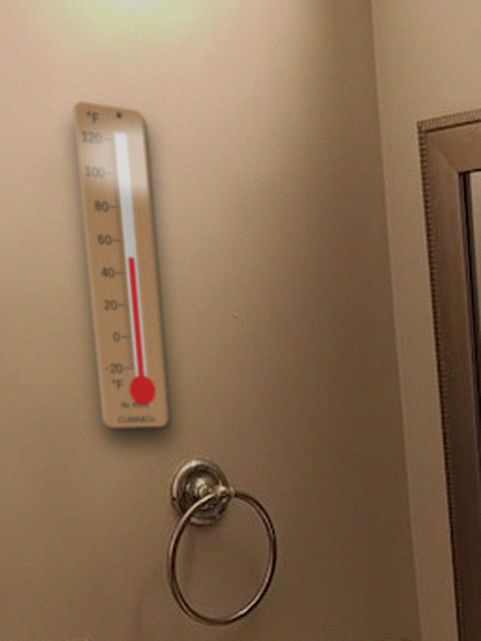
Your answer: 50 °F
